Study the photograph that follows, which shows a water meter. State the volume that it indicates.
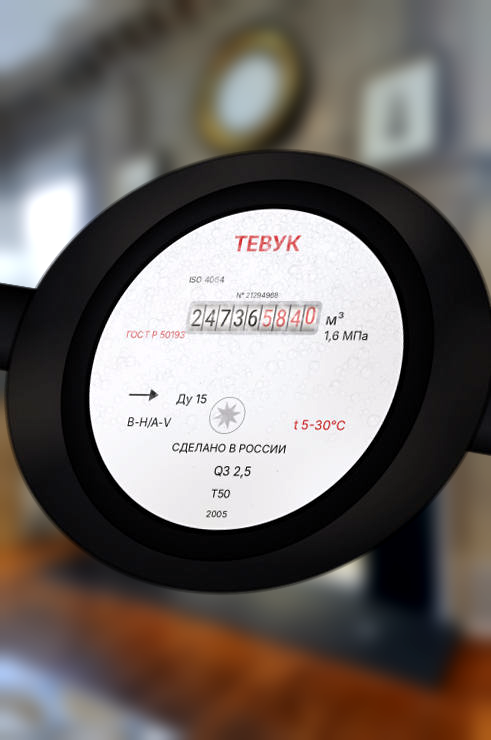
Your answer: 24736.5840 m³
